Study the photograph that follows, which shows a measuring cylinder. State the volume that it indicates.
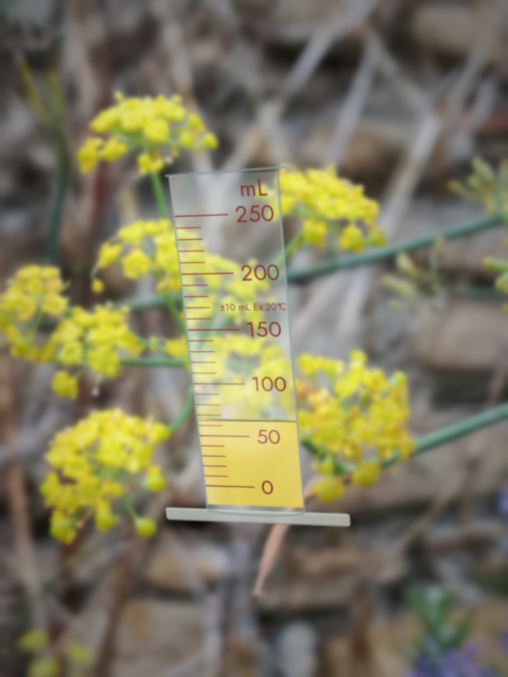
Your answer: 65 mL
